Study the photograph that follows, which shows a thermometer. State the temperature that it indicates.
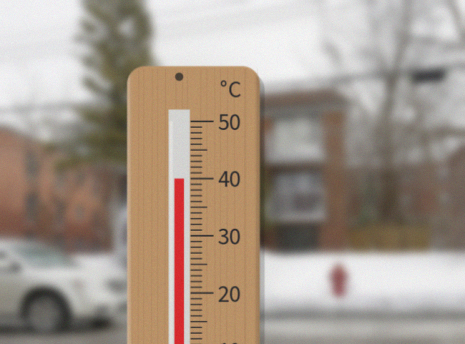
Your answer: 40 °C
